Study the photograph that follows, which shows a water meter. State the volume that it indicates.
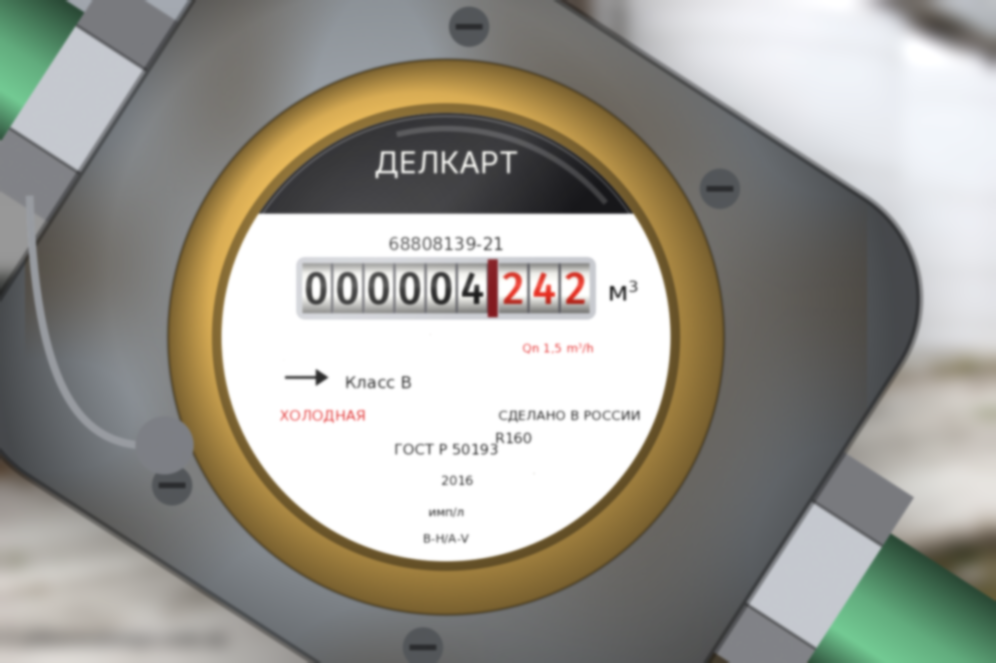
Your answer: 4.242 m³
